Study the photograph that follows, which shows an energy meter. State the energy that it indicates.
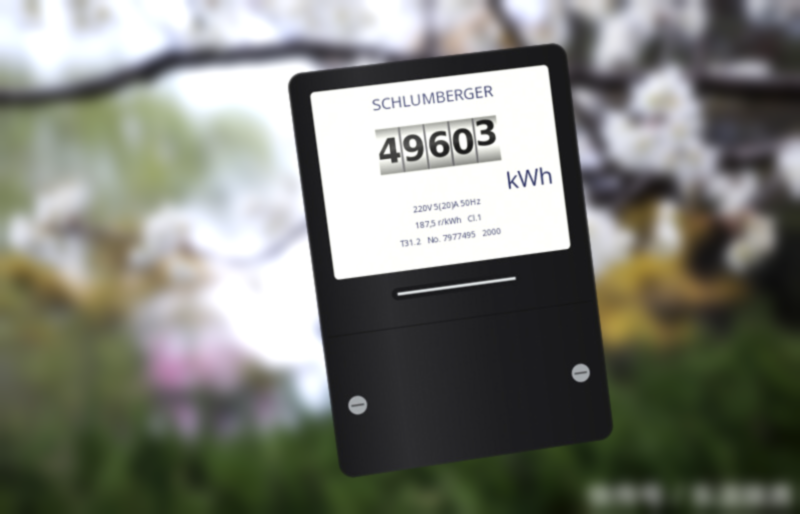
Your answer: 49603 kWh
